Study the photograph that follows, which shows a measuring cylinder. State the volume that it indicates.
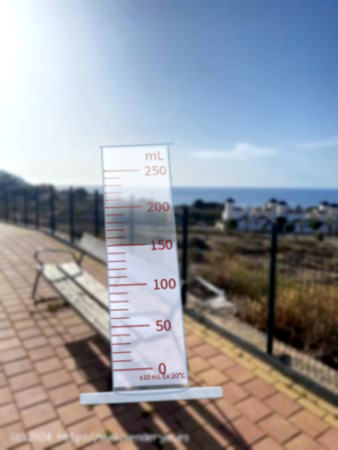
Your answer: 150 mL
